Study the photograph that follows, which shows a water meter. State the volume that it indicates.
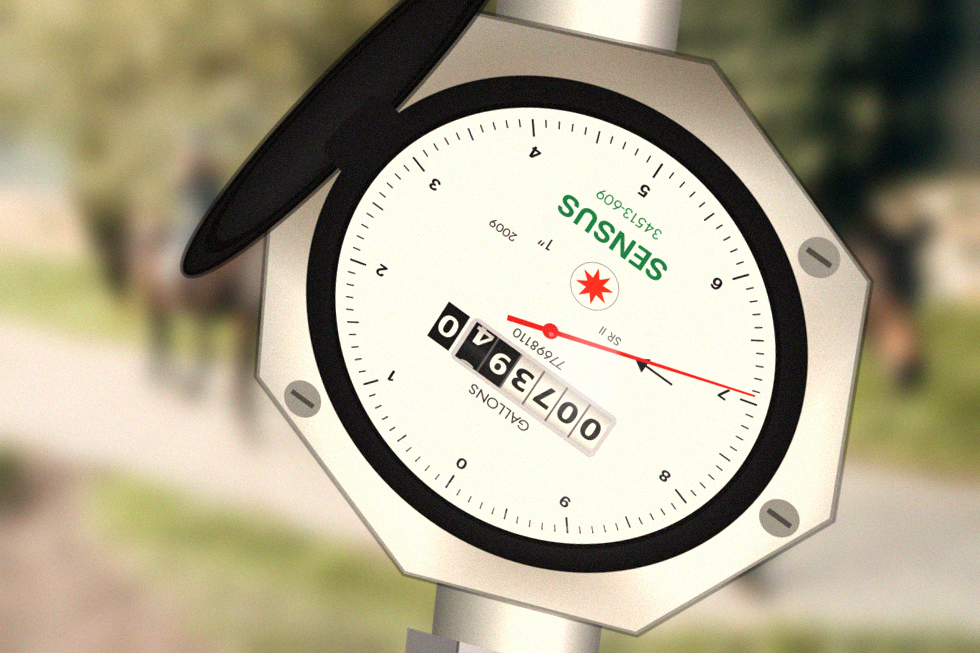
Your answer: 73936.9 gal
